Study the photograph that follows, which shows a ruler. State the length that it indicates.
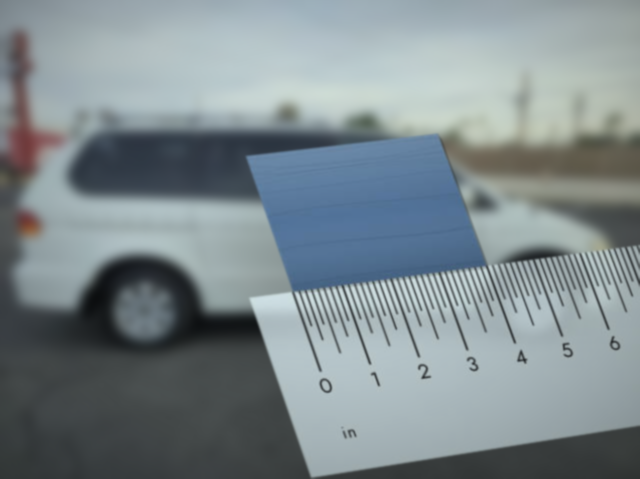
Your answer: 4 in
